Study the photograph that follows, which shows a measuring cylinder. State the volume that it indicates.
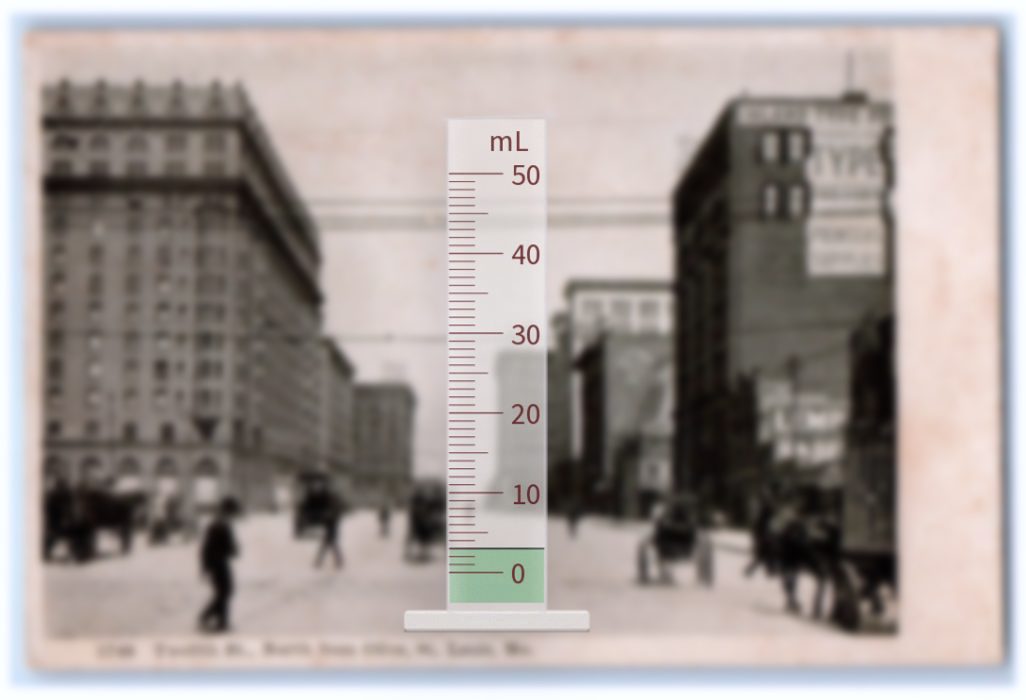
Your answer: 3 mL
